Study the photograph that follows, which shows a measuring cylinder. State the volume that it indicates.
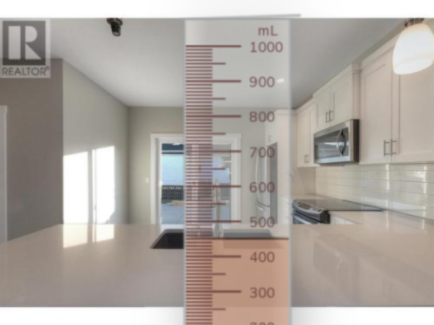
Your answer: 450 mL
